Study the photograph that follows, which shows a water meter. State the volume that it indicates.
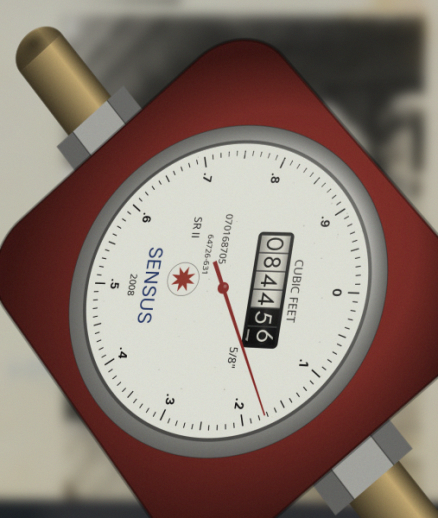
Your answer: 84456.17 ft³
